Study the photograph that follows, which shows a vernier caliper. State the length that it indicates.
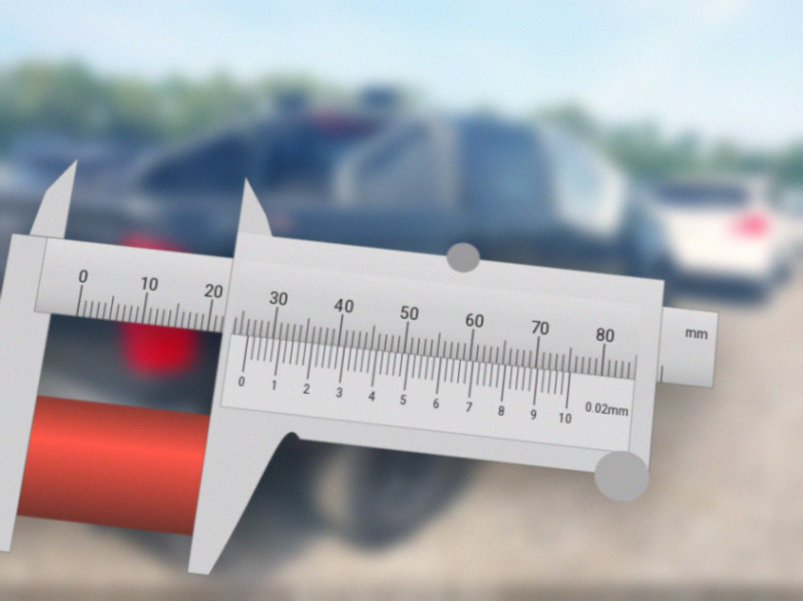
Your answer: 26.2 mm
